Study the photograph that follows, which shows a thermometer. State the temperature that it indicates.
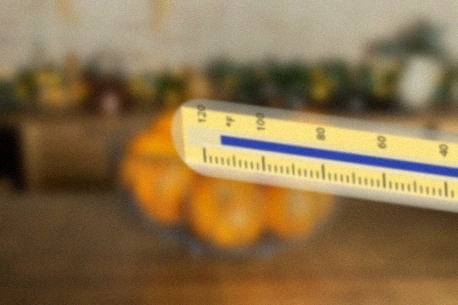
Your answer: 114 °F
